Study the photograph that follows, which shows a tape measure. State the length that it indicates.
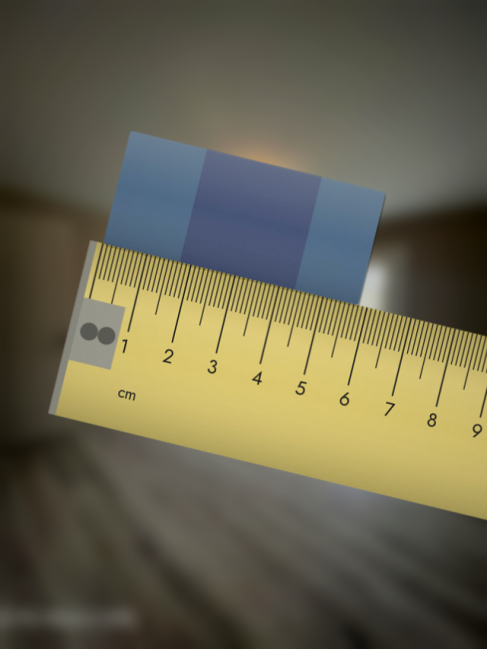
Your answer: 5.8 cm
